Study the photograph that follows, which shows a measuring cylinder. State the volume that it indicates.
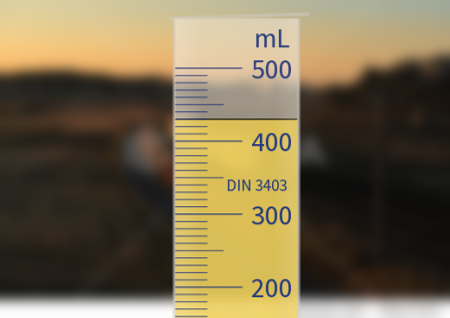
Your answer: 430 mL
